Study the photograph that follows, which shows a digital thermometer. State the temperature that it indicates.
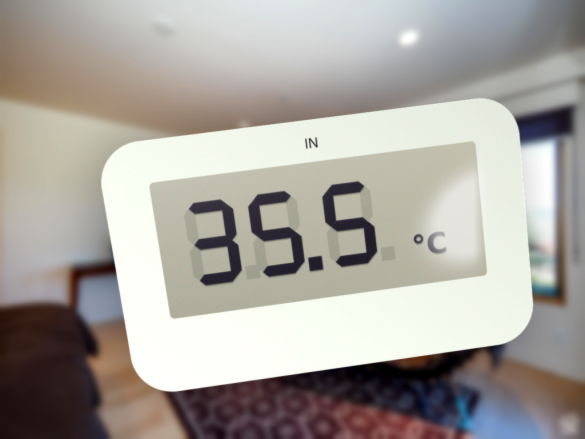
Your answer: 35.5 °C
